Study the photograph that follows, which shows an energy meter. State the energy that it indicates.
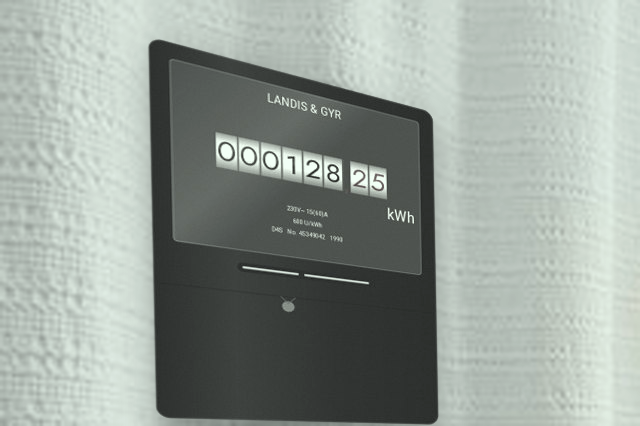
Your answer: 128.25 kWh
